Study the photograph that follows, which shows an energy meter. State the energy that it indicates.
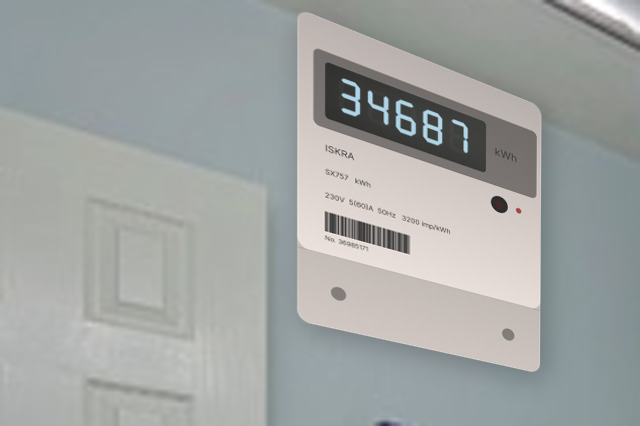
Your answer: 34687 kWh
